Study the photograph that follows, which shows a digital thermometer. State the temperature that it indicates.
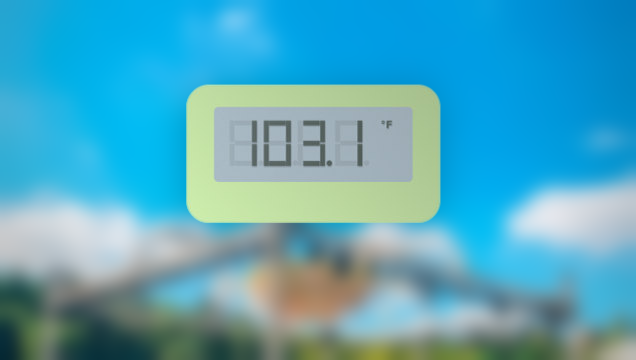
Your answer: 103.1 °F
